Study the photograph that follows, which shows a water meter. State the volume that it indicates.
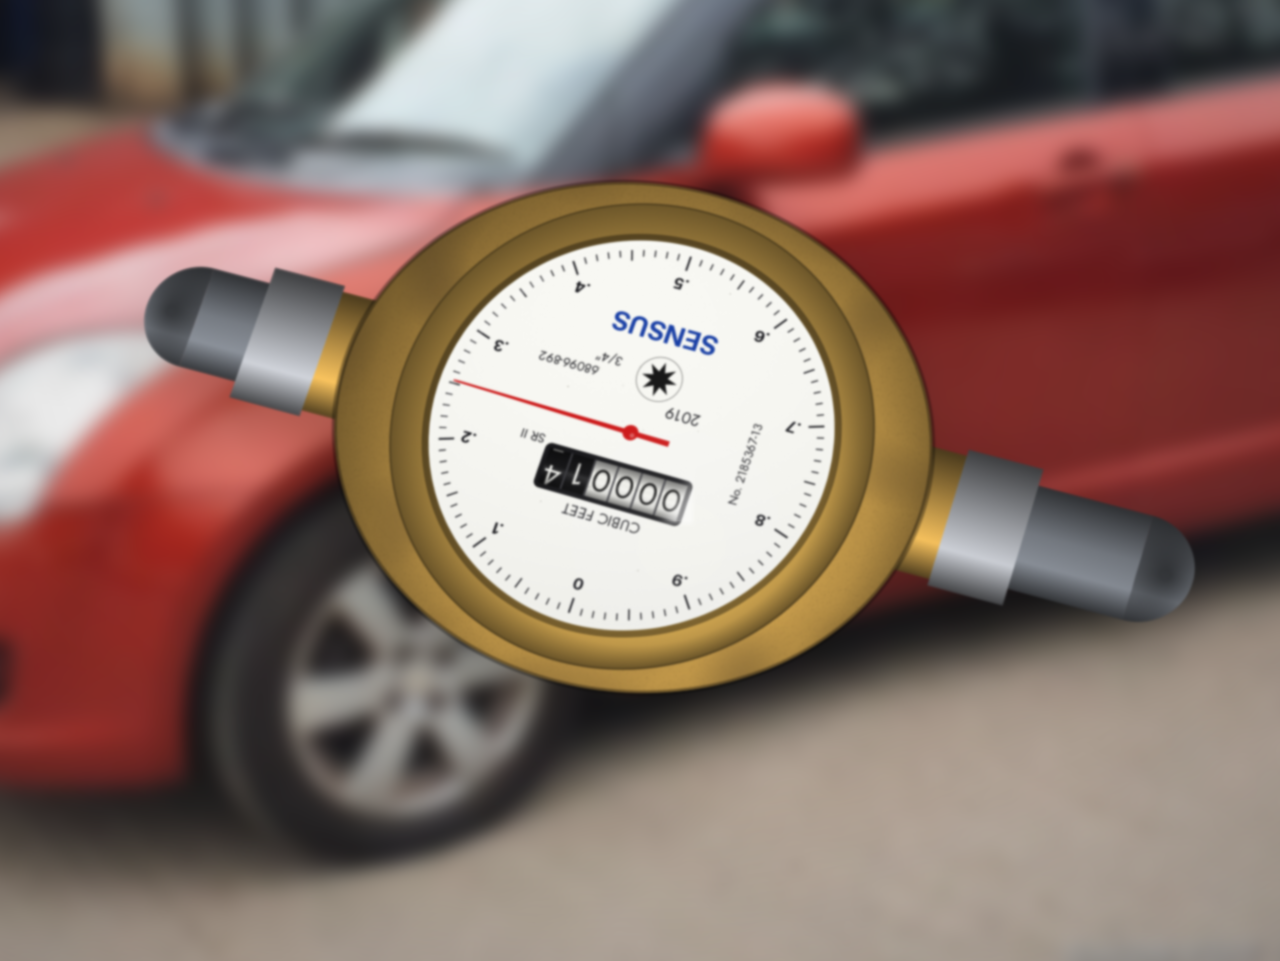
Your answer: 14.25 ft³
